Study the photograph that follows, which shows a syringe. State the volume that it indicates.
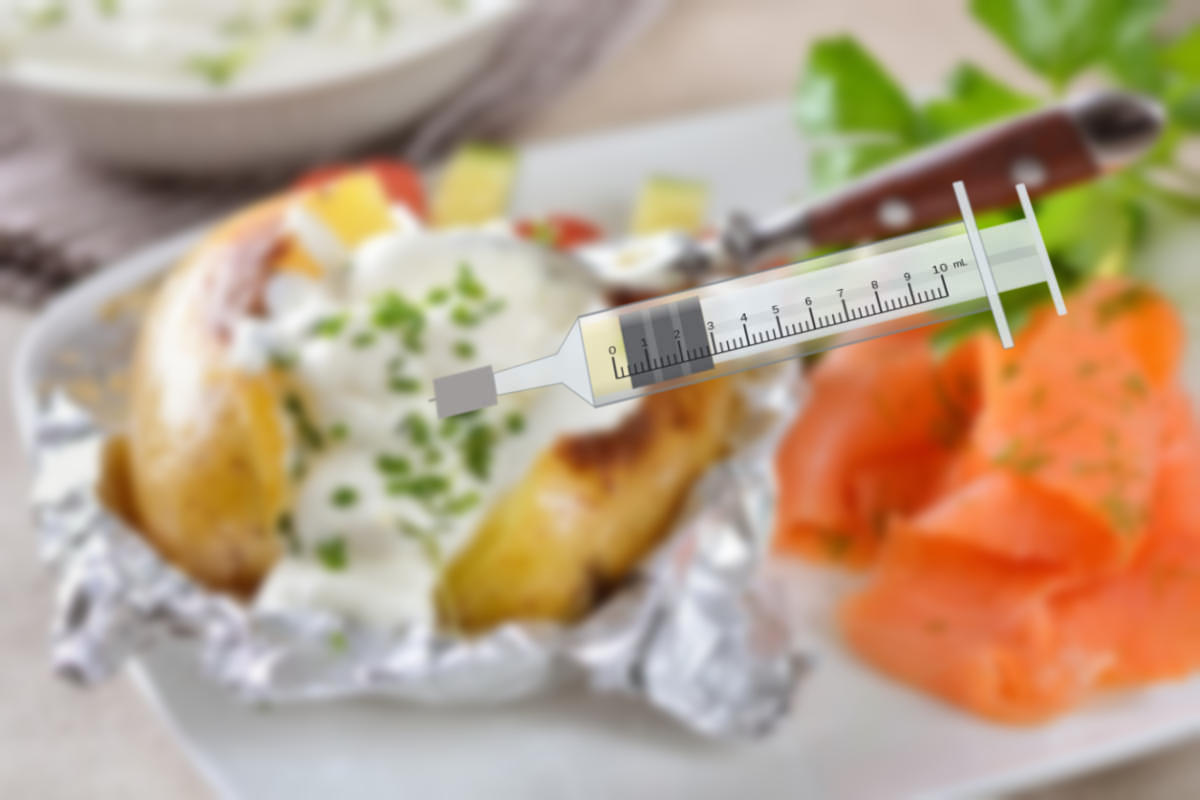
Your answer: 0.4 mL
